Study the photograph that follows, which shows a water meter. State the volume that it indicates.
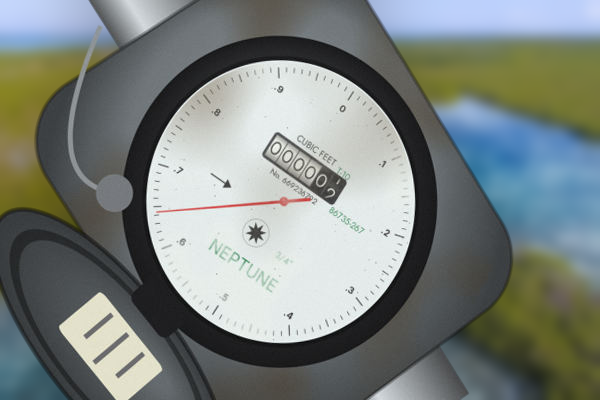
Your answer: 1.64 ft³
